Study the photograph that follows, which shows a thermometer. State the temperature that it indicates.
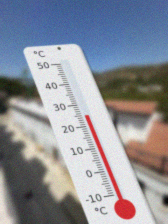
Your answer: 25 °C
